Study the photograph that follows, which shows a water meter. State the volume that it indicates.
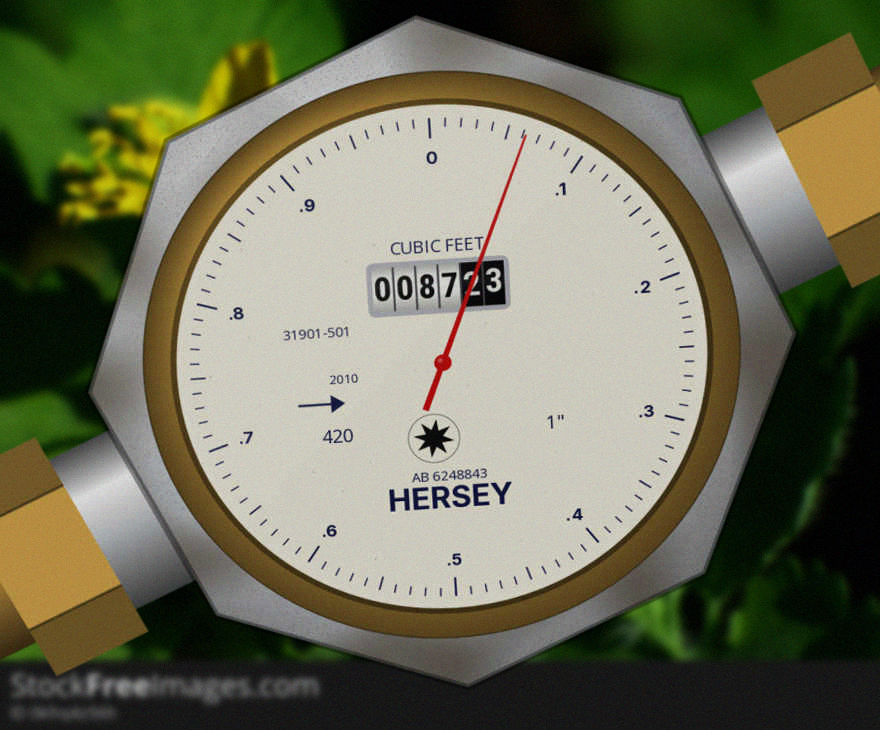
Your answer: 8723.06 ft³
